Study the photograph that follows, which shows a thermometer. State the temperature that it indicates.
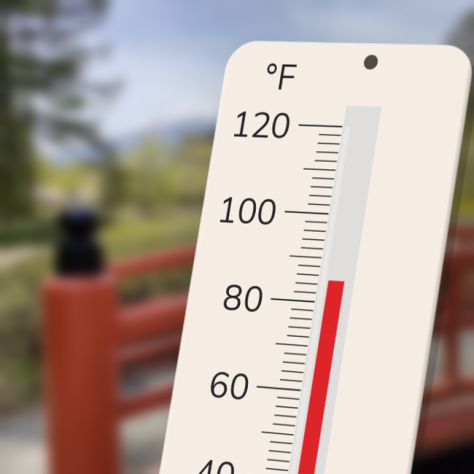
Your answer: 85 °F
